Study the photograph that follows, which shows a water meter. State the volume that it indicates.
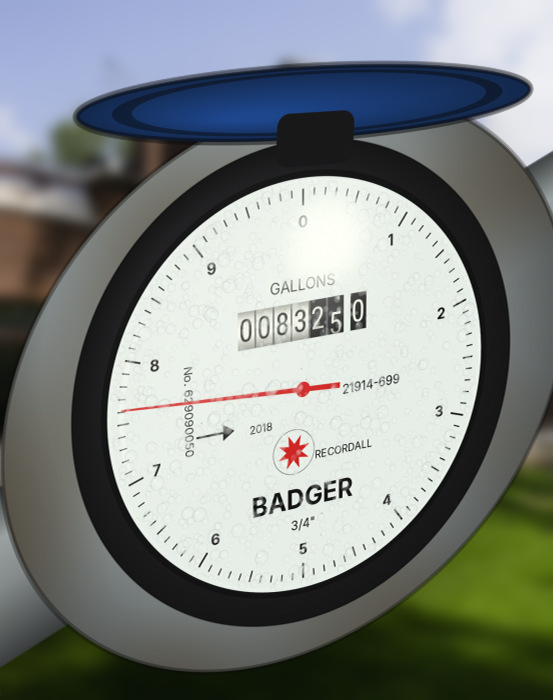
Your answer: 83247.6 gal
